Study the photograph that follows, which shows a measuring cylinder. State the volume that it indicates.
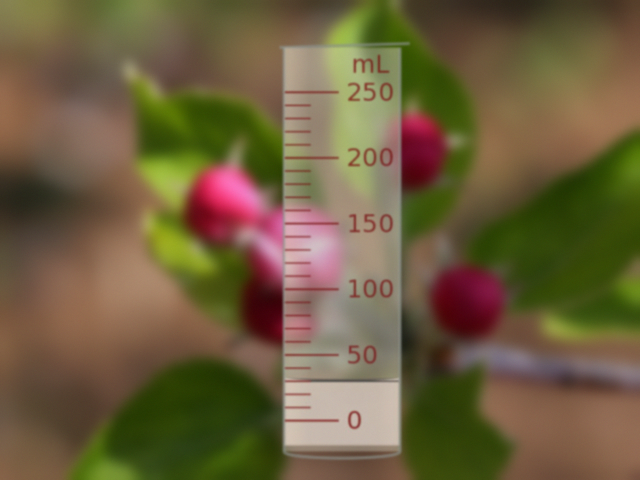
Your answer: 30 mL
